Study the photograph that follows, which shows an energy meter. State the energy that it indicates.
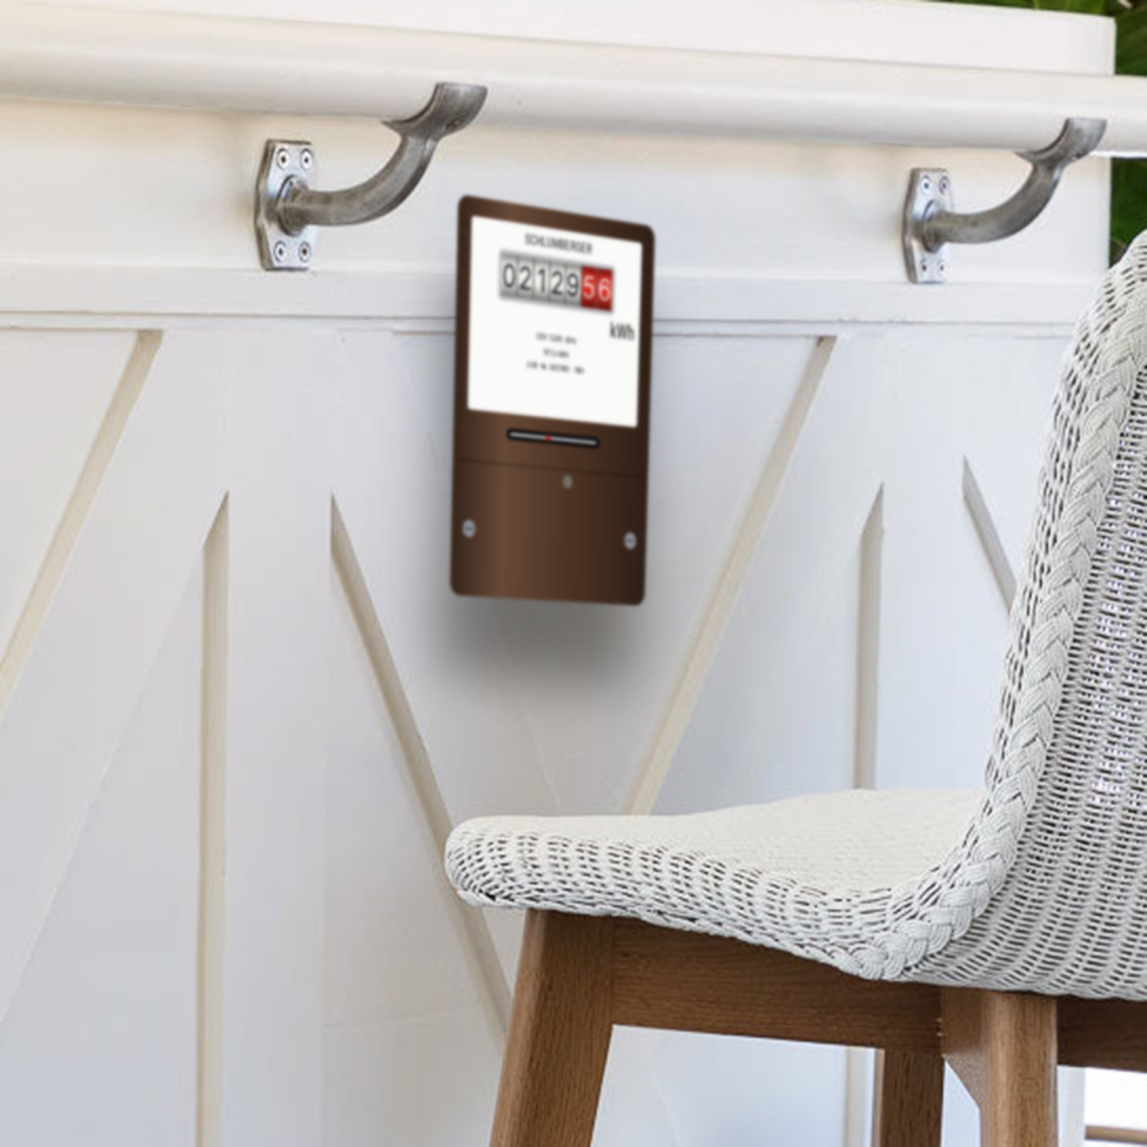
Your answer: 2129.56 kWh
